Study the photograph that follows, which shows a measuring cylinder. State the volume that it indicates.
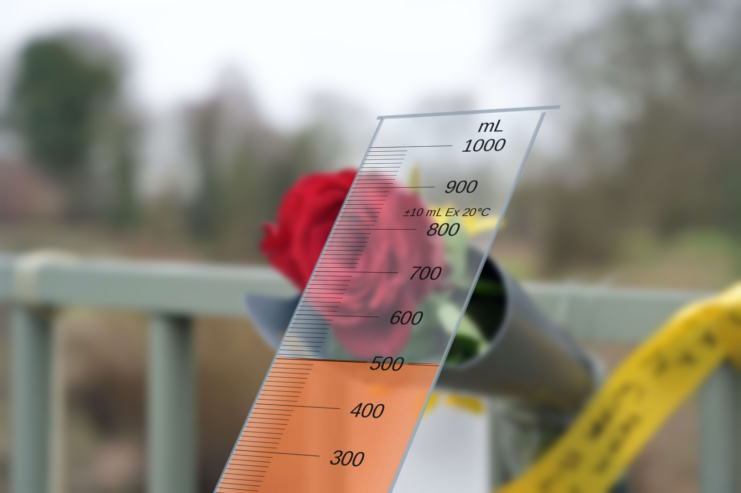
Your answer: 500 mL
